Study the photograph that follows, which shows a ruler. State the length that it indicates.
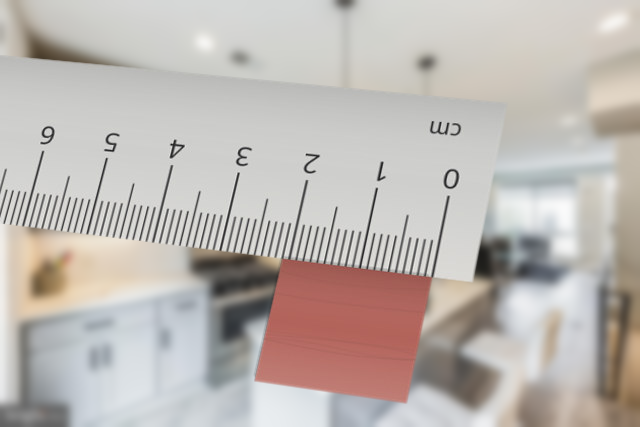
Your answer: 2.1 cm
